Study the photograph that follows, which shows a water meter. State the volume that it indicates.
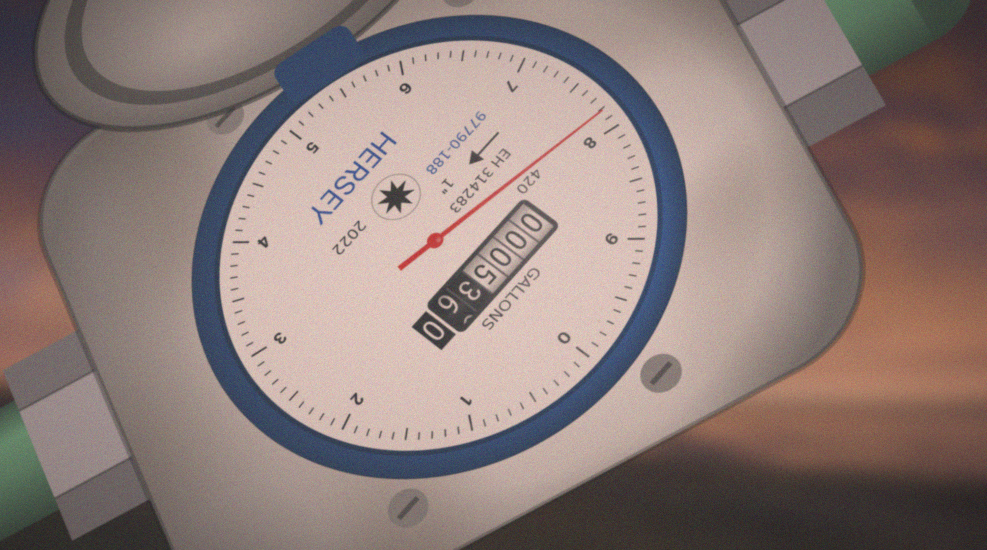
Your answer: 5357.8 gal
